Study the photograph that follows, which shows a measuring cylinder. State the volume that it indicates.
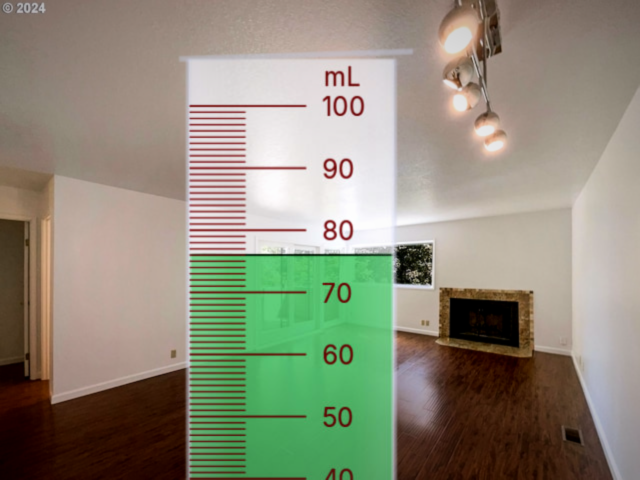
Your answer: 76 mL
